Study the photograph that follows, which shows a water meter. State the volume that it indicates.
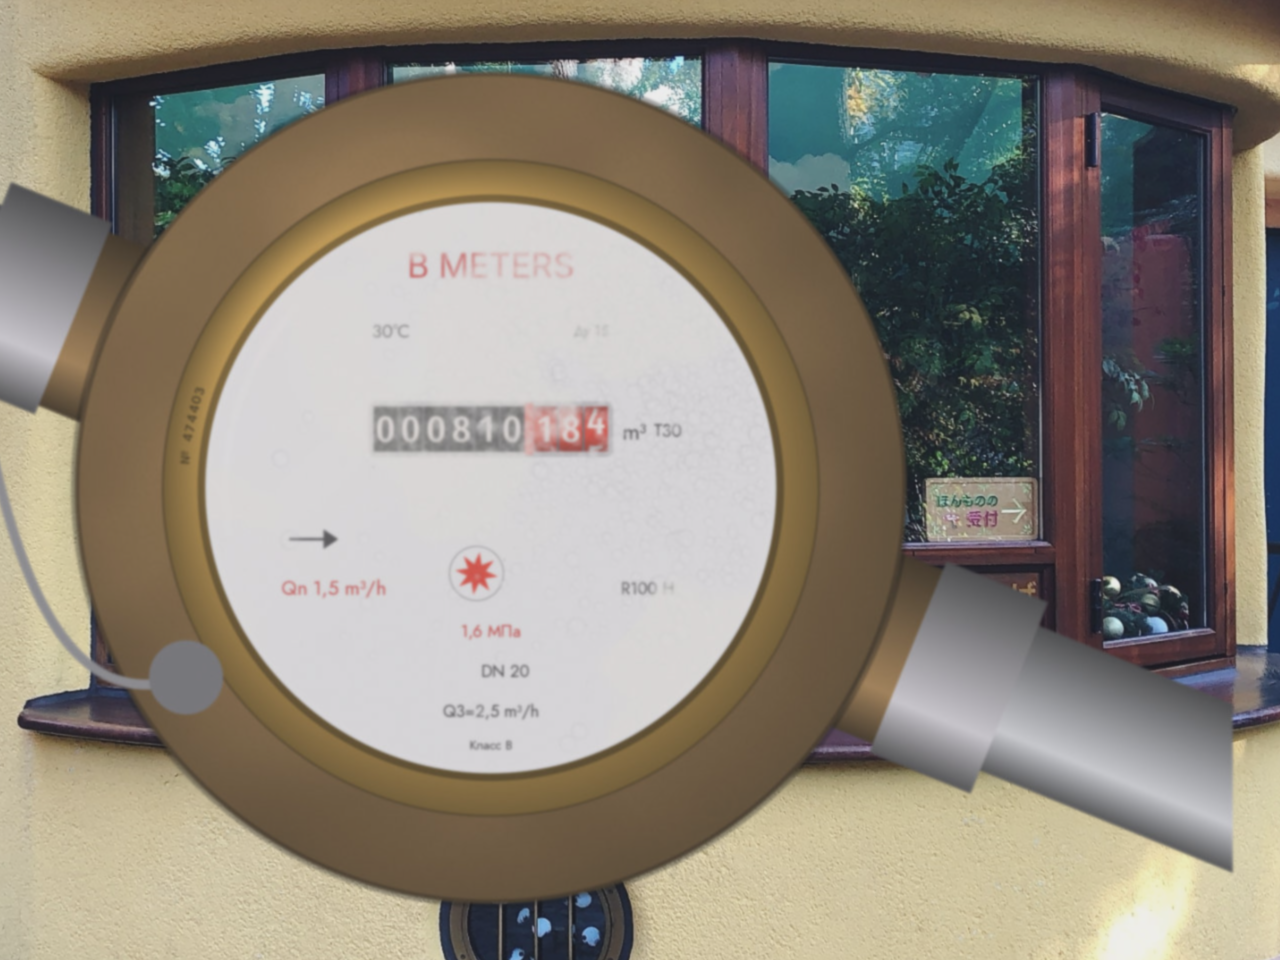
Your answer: 810.184 m³
